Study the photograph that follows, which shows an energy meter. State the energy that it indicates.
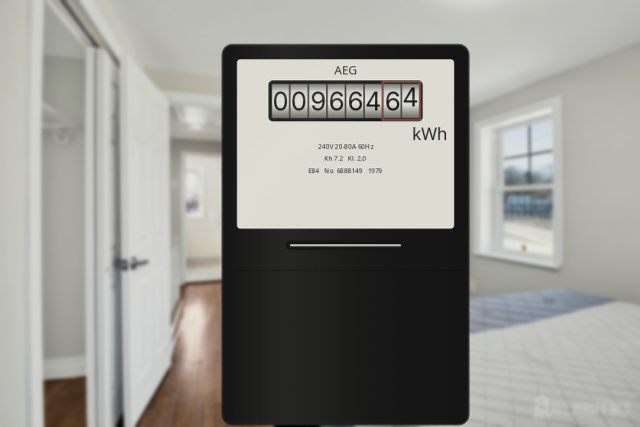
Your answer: 9664.64 kWh
